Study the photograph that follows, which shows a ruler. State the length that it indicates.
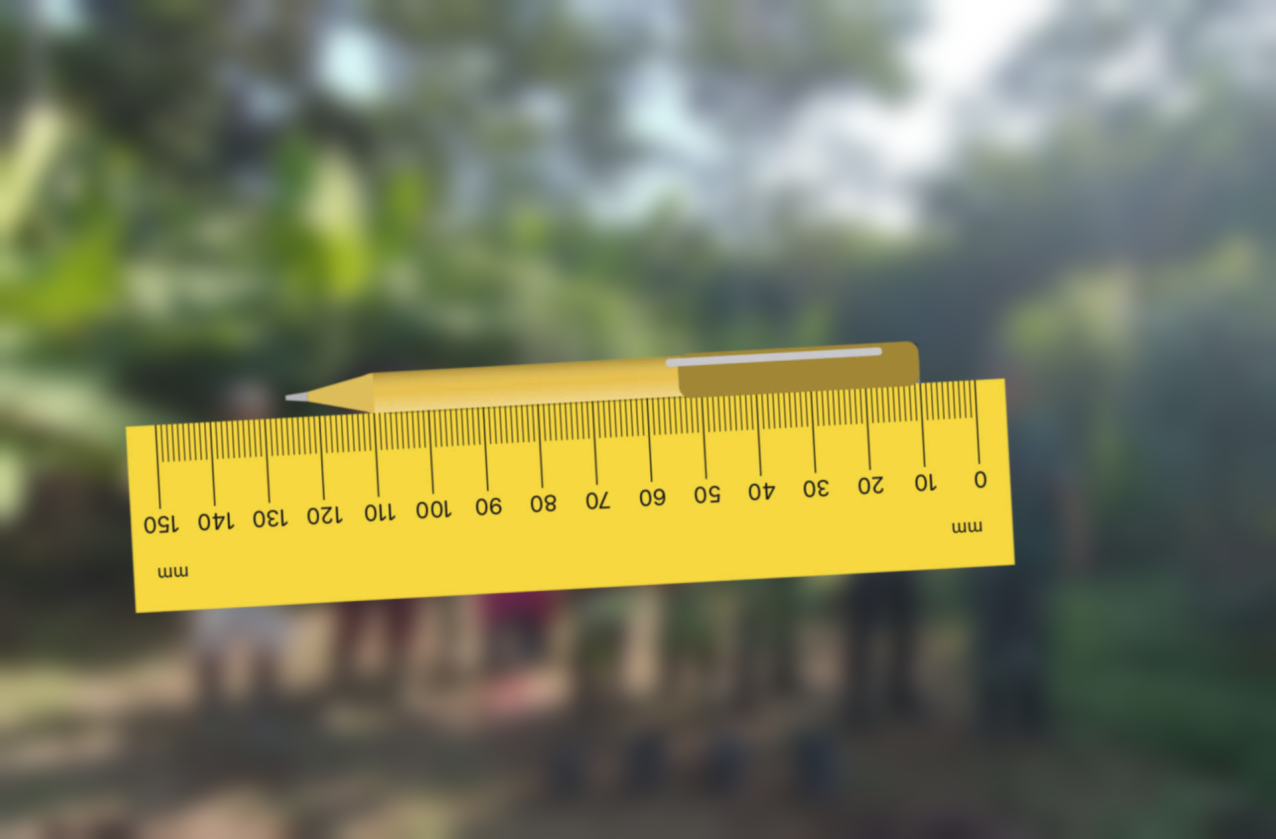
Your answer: 116 mm
